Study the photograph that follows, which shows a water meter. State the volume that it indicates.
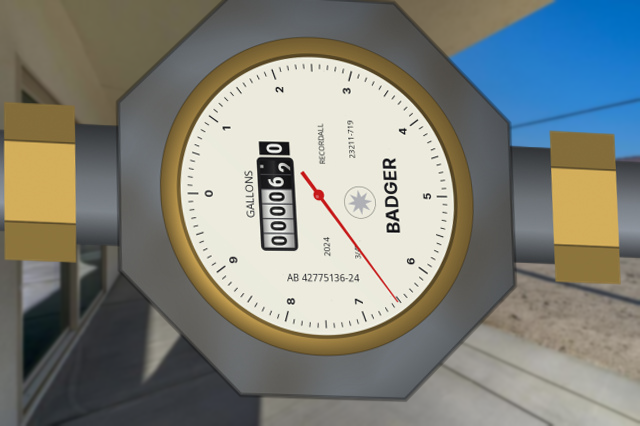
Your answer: 616.5 gal
